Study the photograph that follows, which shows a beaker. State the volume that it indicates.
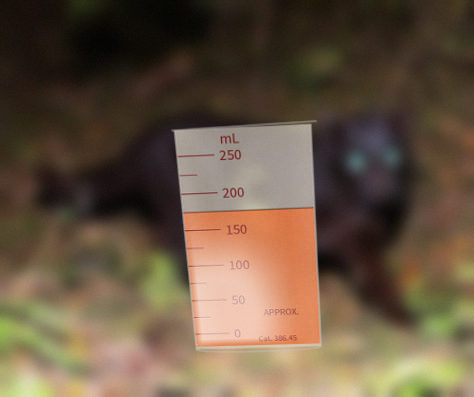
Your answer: 175 mL
